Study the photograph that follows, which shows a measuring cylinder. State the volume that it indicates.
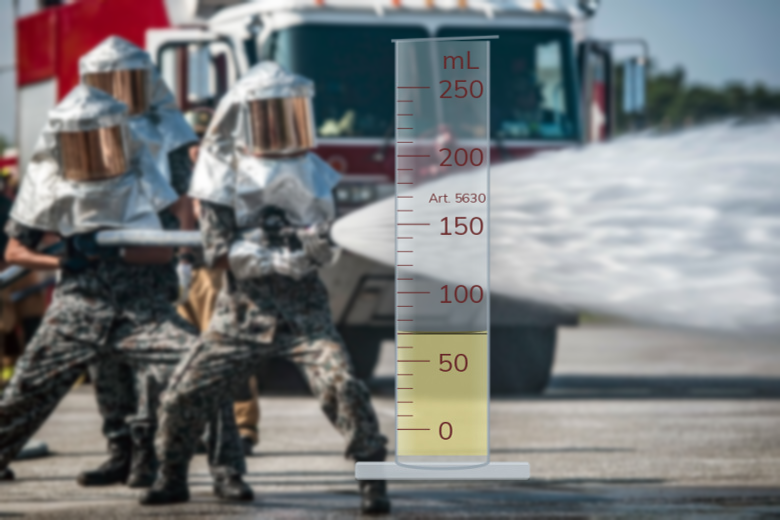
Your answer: 70 mL
